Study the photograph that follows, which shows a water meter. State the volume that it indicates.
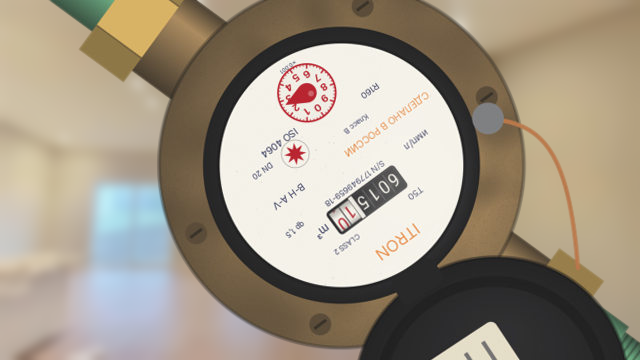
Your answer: 6015.102 m³
